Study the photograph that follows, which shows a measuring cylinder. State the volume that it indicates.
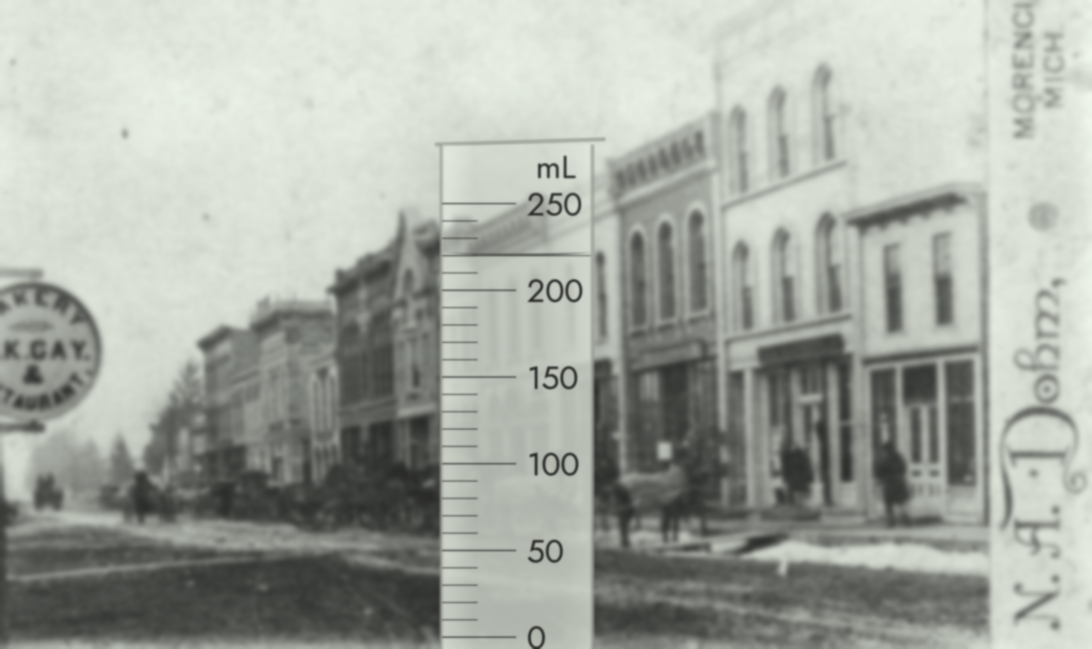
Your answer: 220 mL
